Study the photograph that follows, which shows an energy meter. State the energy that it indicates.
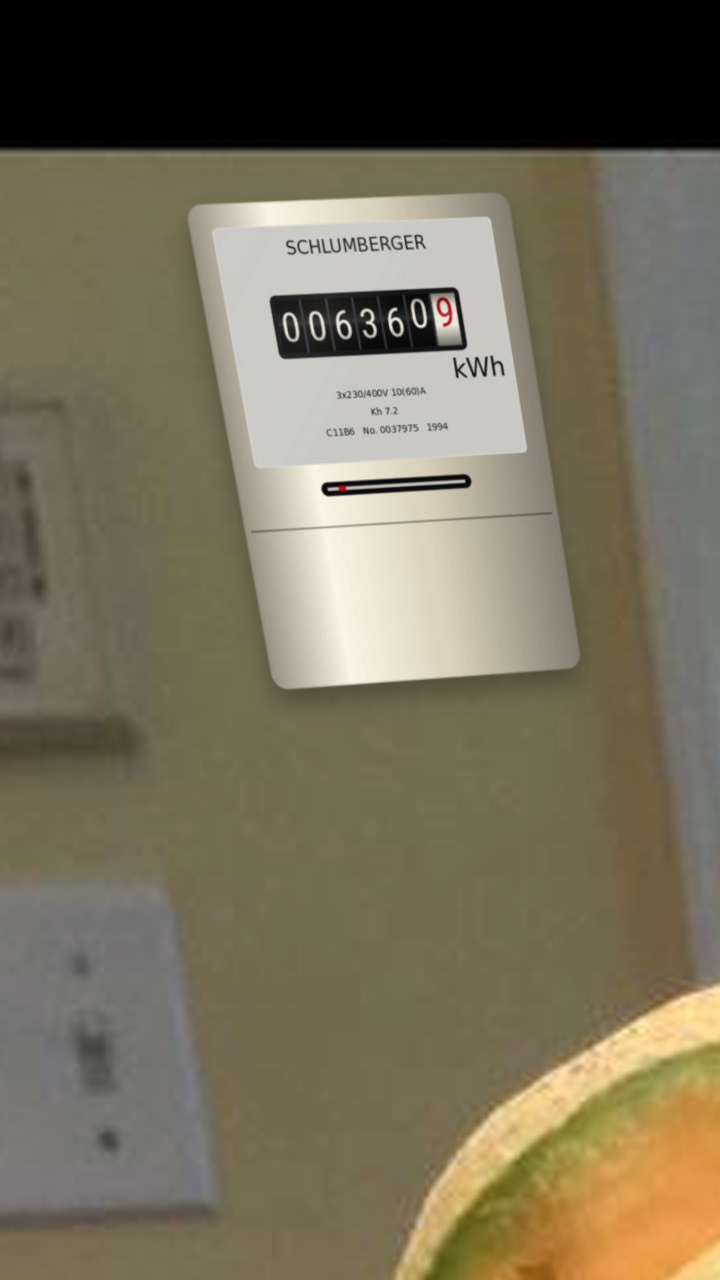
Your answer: 6360.9 kWh
